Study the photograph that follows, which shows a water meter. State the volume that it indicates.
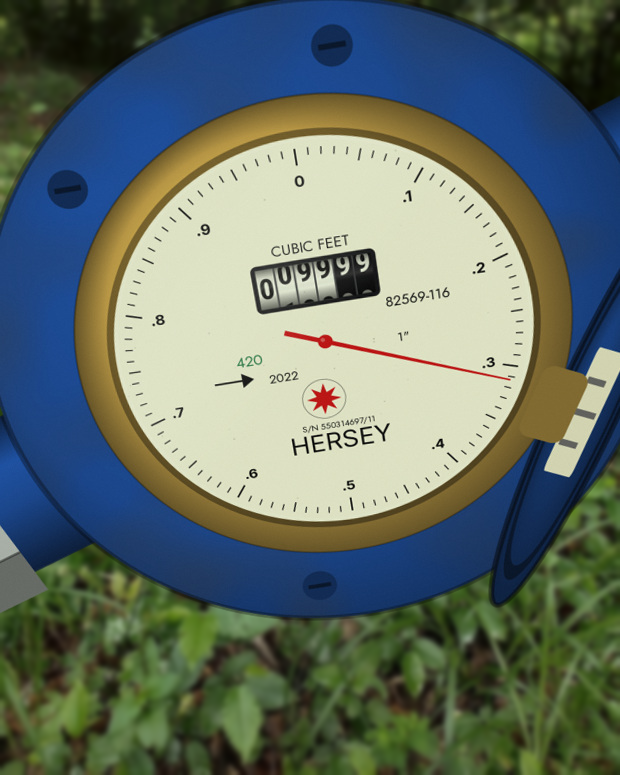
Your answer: 9999.31 ft³
